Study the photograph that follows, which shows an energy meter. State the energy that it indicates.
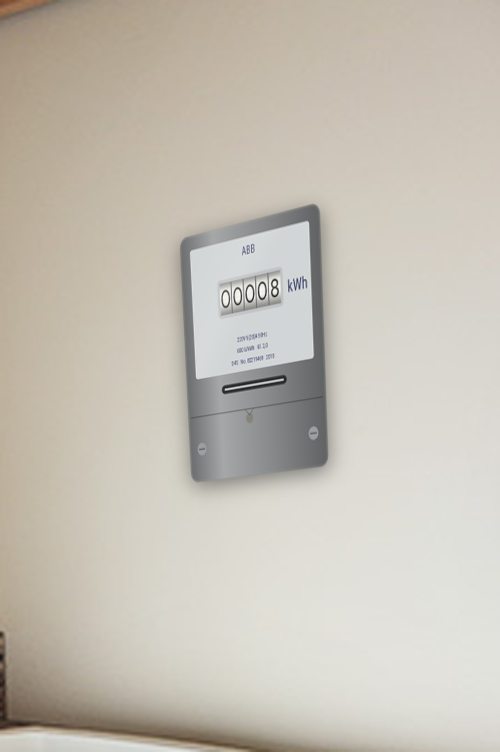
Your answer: 8 kWh
